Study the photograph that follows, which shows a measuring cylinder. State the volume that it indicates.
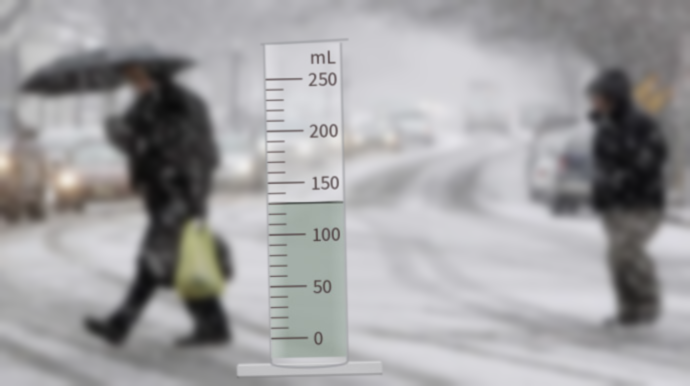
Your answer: 130 mL
